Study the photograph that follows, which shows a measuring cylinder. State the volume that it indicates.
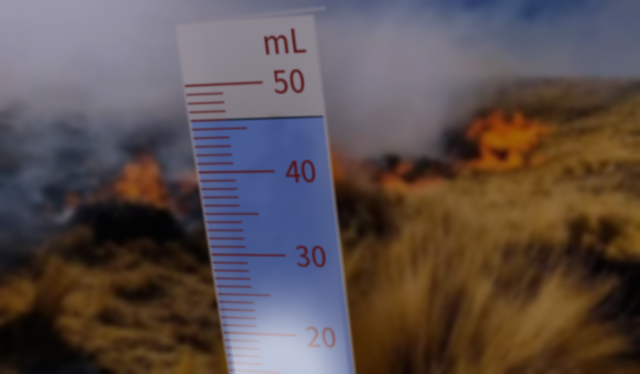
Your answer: 46 mL
